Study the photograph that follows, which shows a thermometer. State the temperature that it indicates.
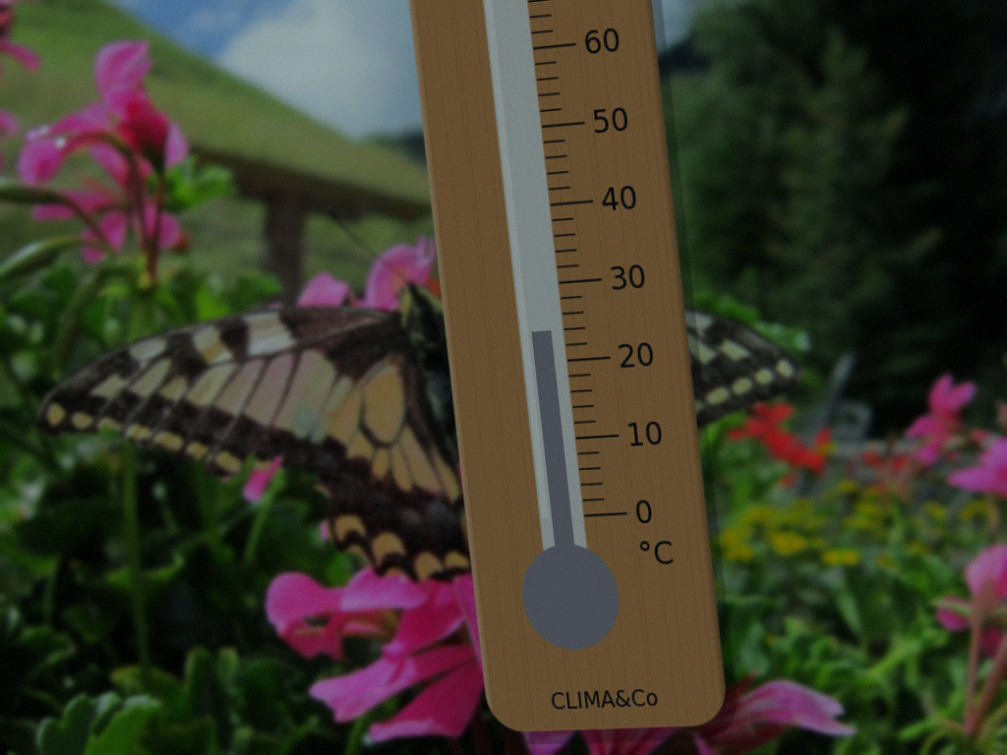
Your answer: 24 °C
